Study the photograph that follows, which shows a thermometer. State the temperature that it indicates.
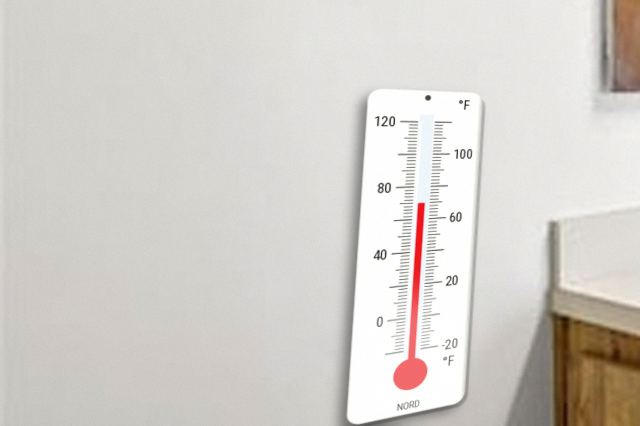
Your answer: 70 °F
